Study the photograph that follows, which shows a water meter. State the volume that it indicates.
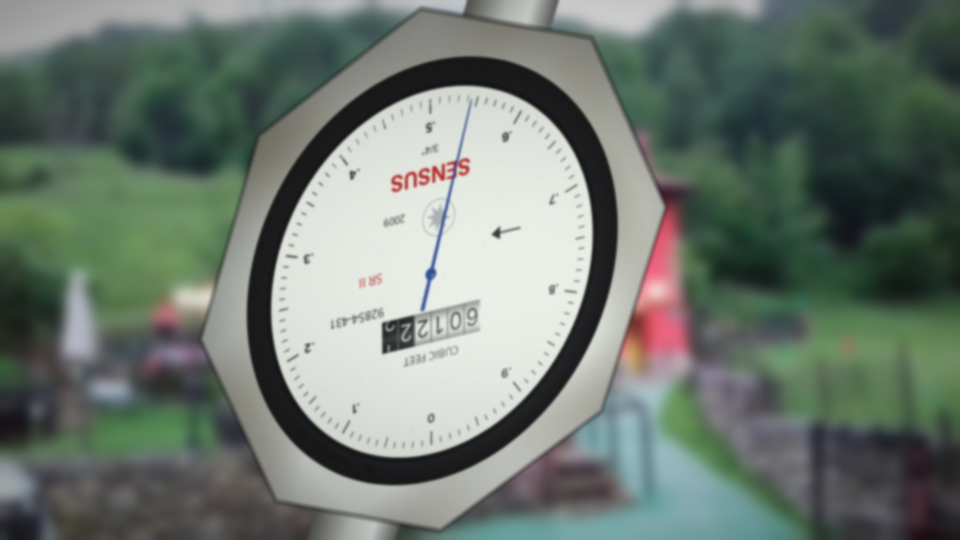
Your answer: 601221.54 ft³
